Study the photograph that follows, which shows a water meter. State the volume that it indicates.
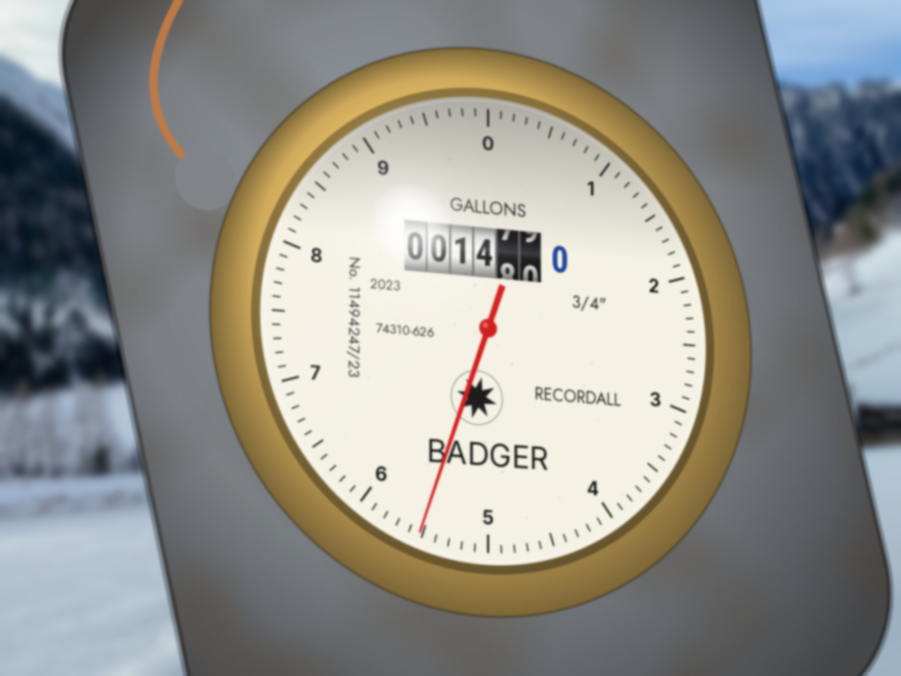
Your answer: 14795.5 gal
